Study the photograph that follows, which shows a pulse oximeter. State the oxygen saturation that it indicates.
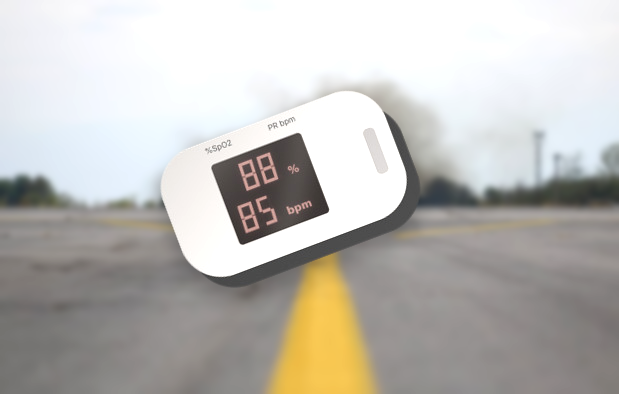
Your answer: 88 %
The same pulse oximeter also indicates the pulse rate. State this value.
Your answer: 85 bpm
